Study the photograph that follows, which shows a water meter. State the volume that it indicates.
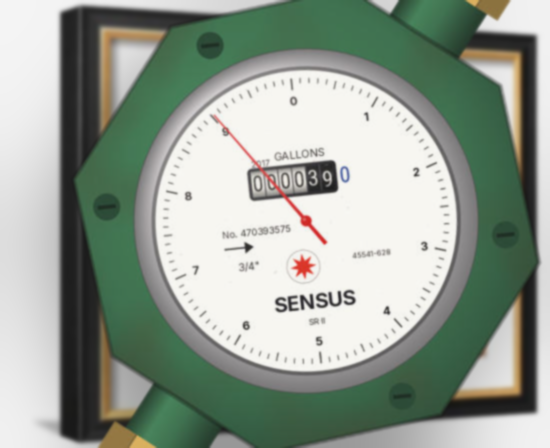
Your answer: 389.0 gal
